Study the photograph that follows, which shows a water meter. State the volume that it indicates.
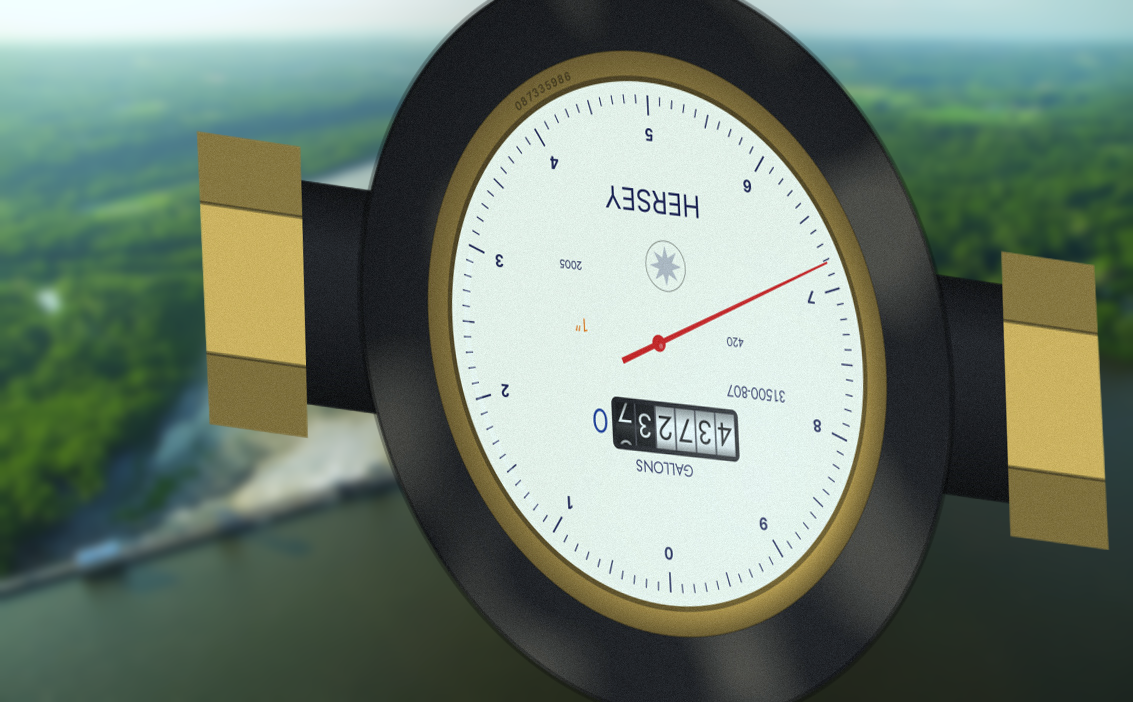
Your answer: 4372366.8 gal
